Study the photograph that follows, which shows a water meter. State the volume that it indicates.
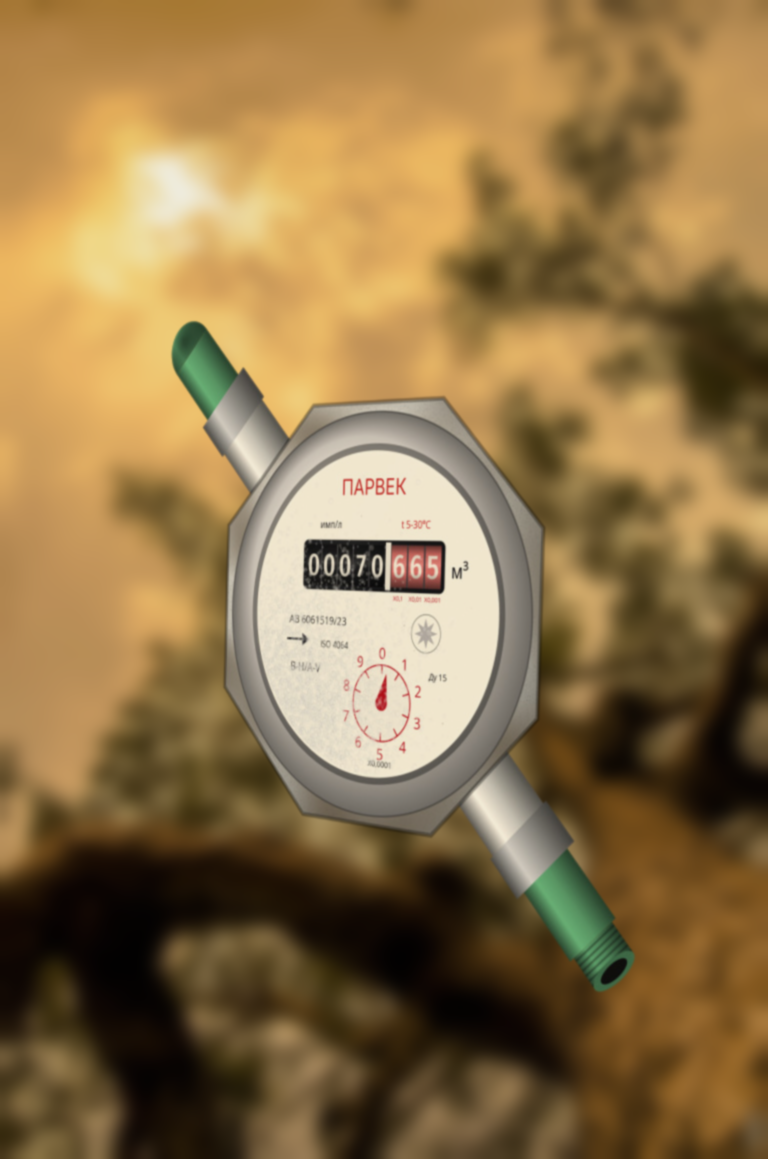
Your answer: 70.6650 m³
